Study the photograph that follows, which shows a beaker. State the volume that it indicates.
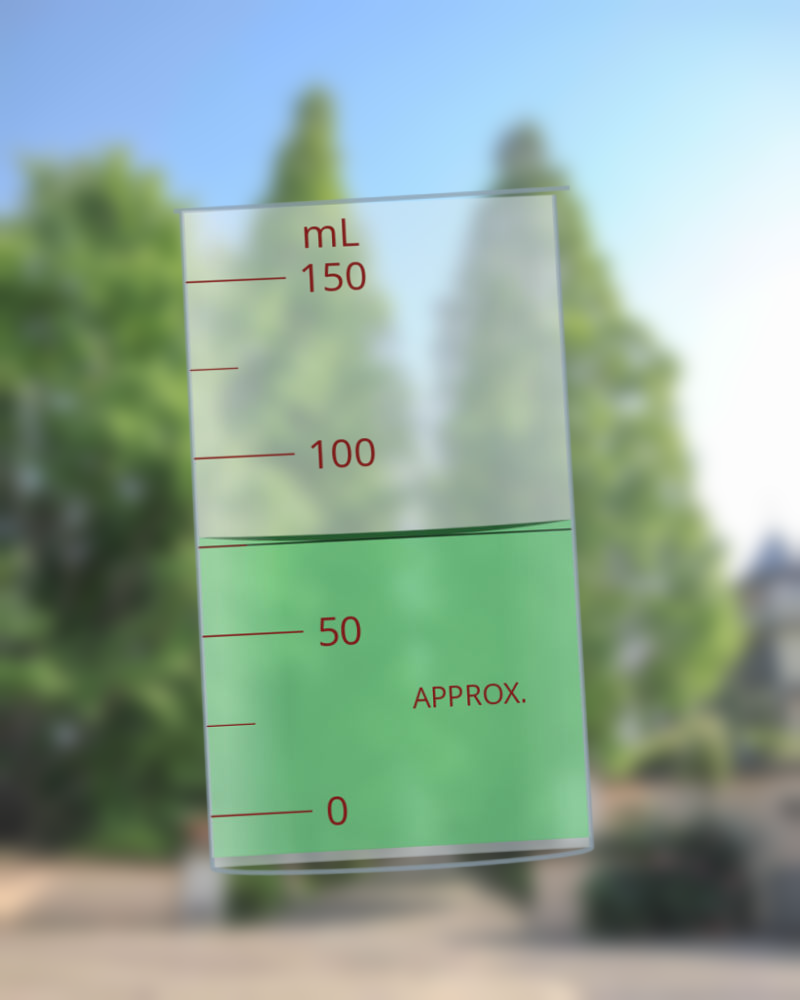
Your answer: 75 mL
